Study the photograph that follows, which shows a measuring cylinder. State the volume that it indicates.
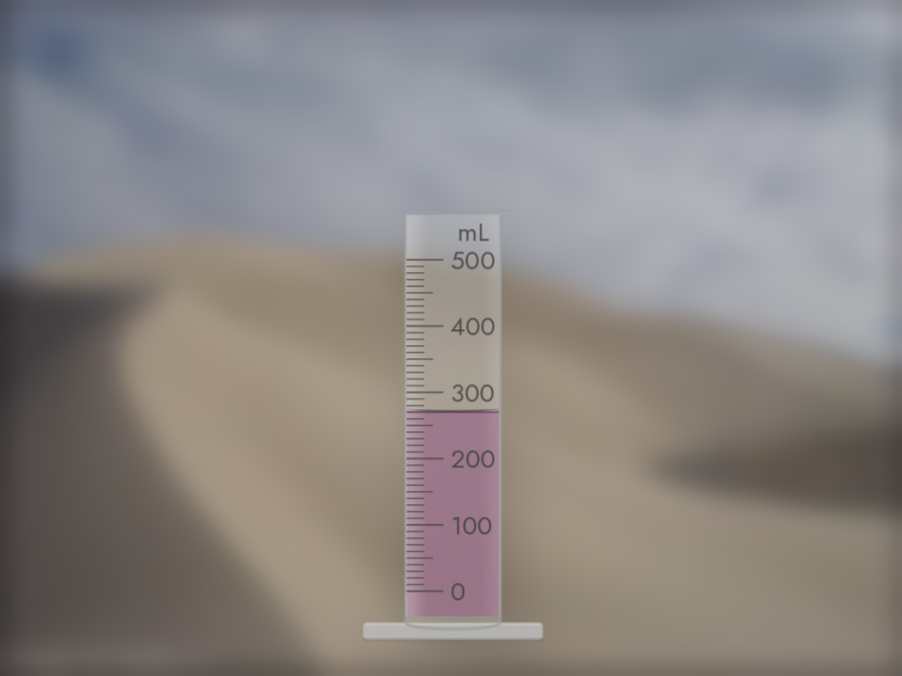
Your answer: 270 mL
